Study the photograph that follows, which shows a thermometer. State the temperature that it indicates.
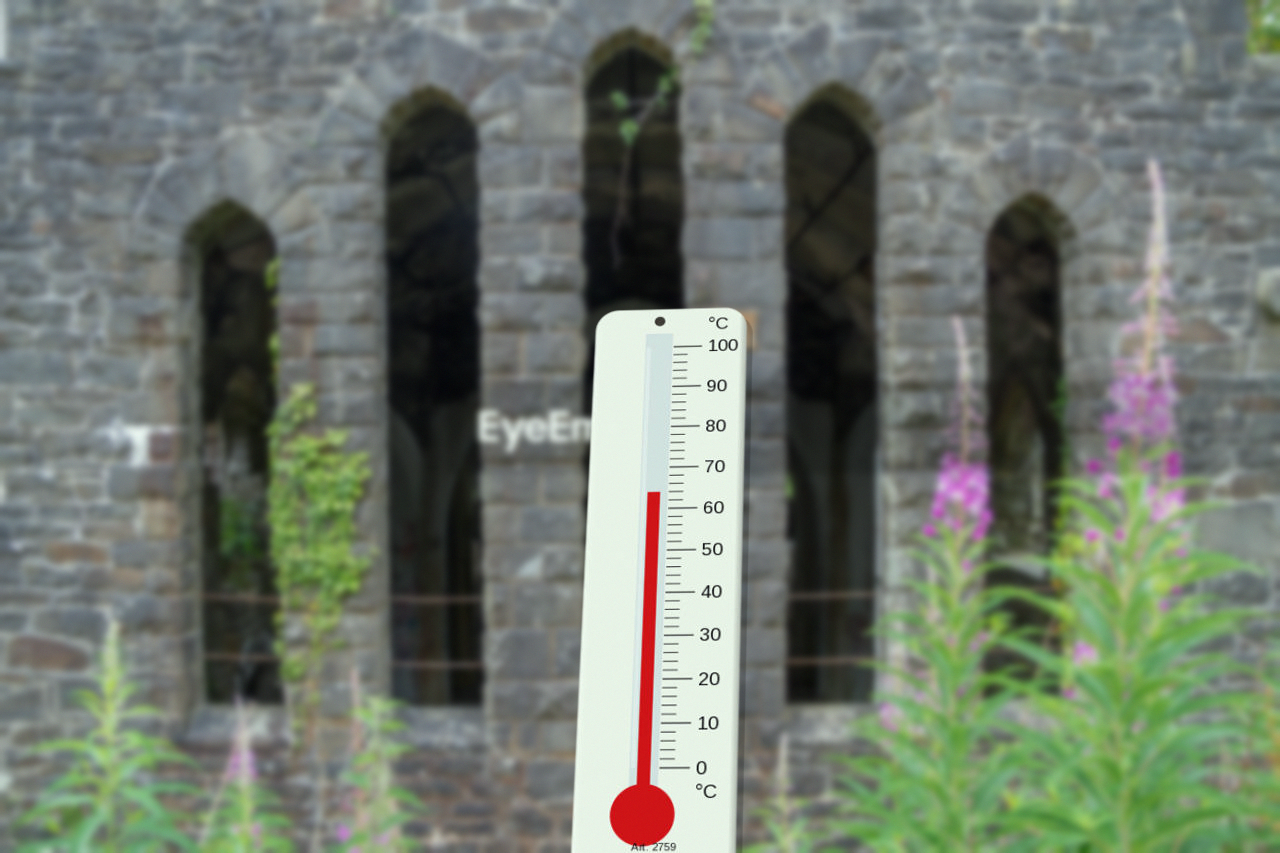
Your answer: 64 °C
